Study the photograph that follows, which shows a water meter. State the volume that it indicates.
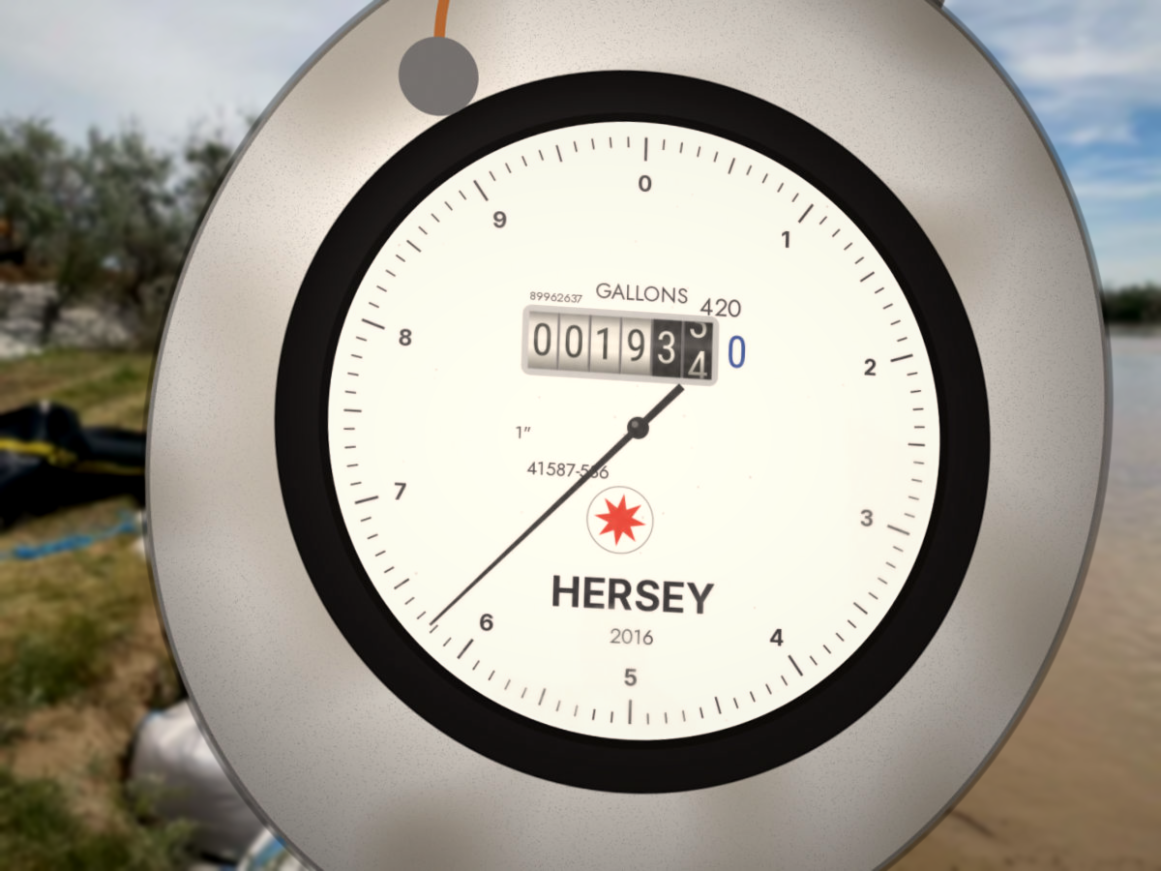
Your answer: 19336.2 gal
